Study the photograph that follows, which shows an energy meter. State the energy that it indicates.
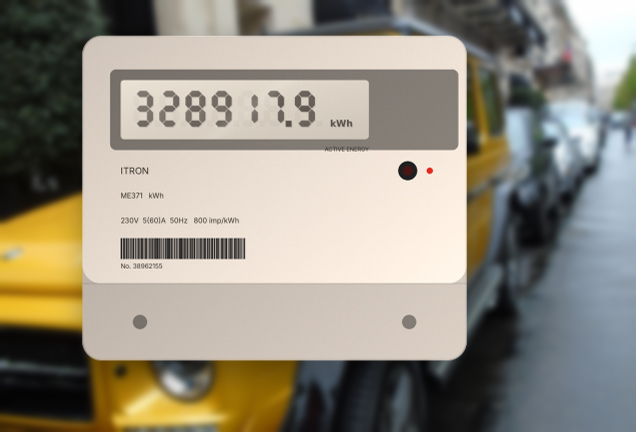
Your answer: 328917.9 kWh
